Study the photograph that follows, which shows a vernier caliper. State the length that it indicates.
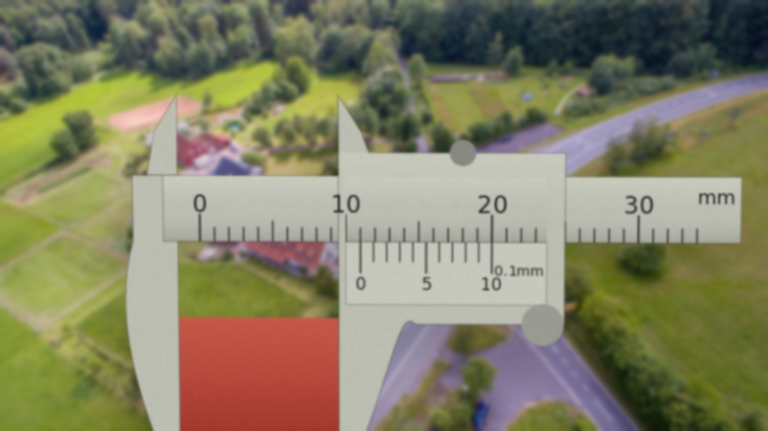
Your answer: 11.0 mm
